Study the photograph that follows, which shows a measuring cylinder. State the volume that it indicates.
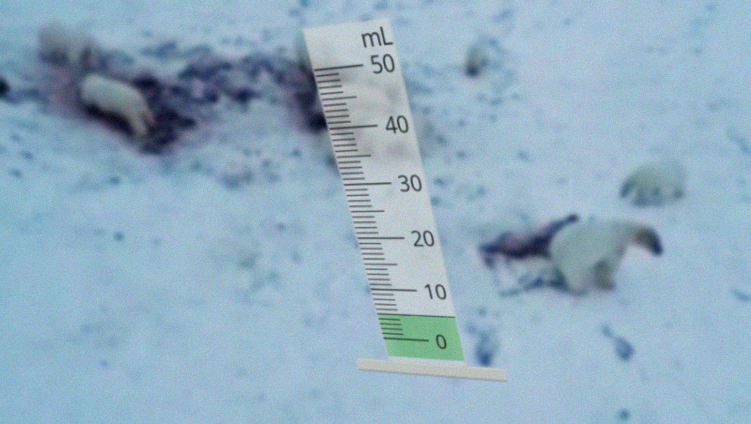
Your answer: 5 mL
